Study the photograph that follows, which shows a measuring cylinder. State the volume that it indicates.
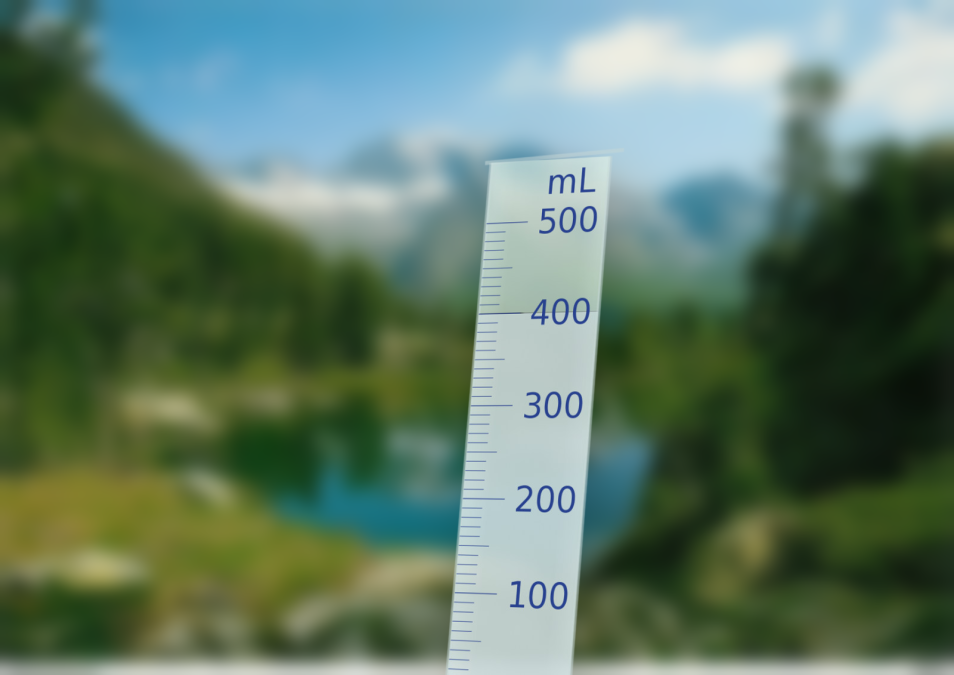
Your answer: 400 mL
